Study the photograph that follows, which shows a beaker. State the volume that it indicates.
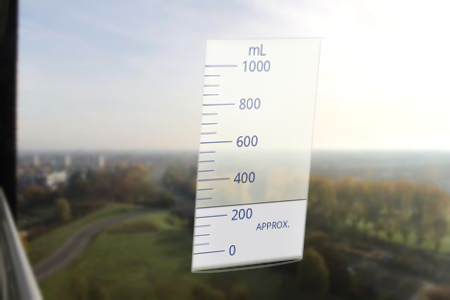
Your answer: 250 mL
